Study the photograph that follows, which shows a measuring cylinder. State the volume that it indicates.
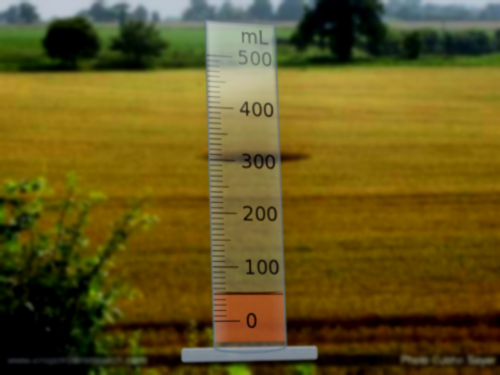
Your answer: 50 mL
